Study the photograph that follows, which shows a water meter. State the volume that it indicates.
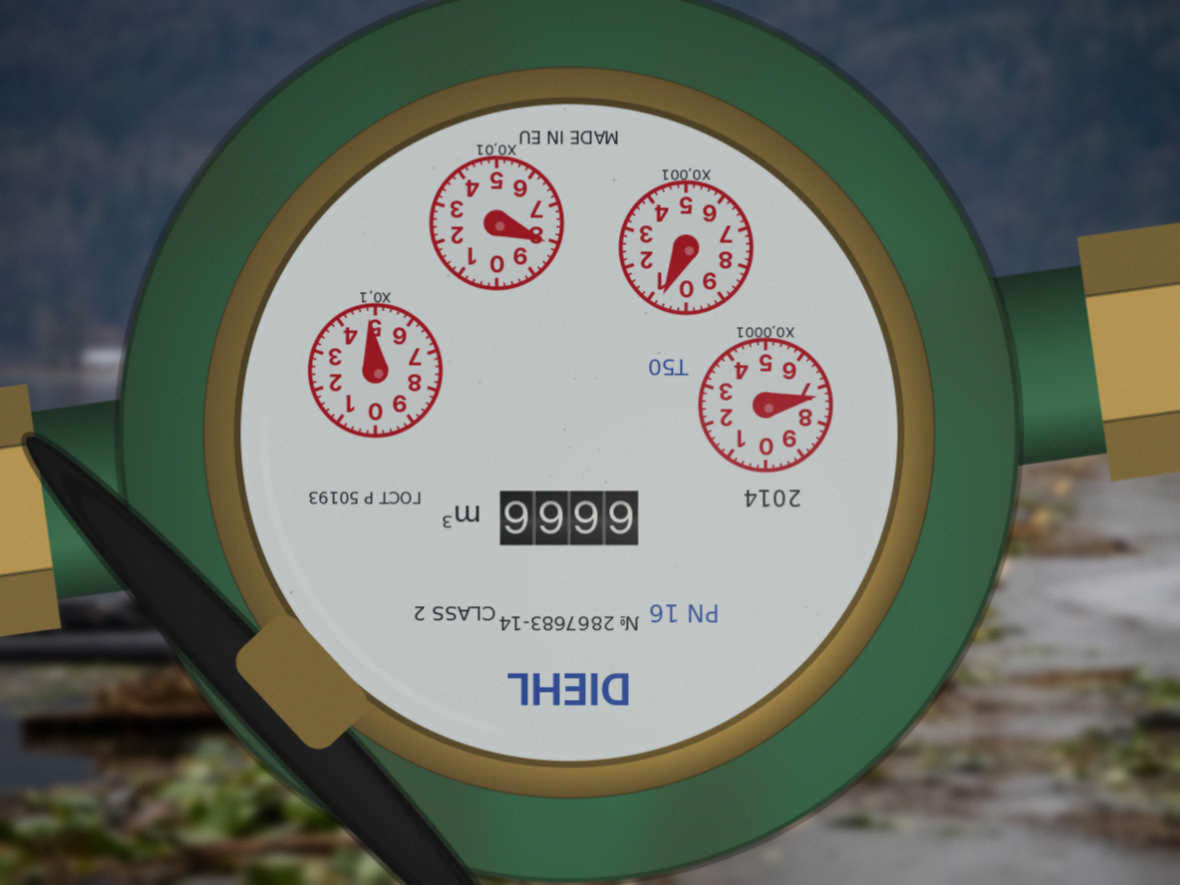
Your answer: 6666.4807 m³
